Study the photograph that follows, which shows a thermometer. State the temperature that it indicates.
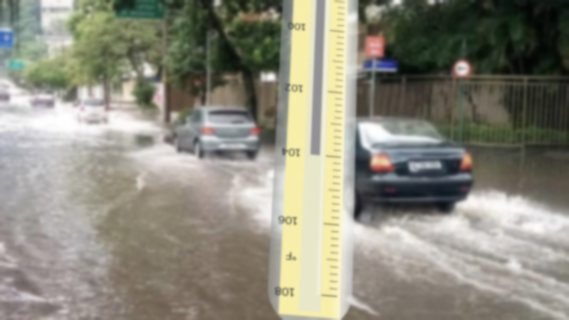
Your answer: 104 °F
